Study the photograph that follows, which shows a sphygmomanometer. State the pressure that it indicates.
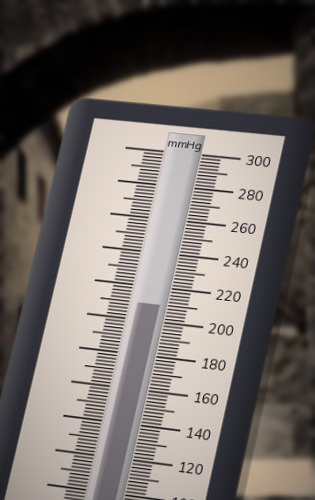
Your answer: 210 mmHg
